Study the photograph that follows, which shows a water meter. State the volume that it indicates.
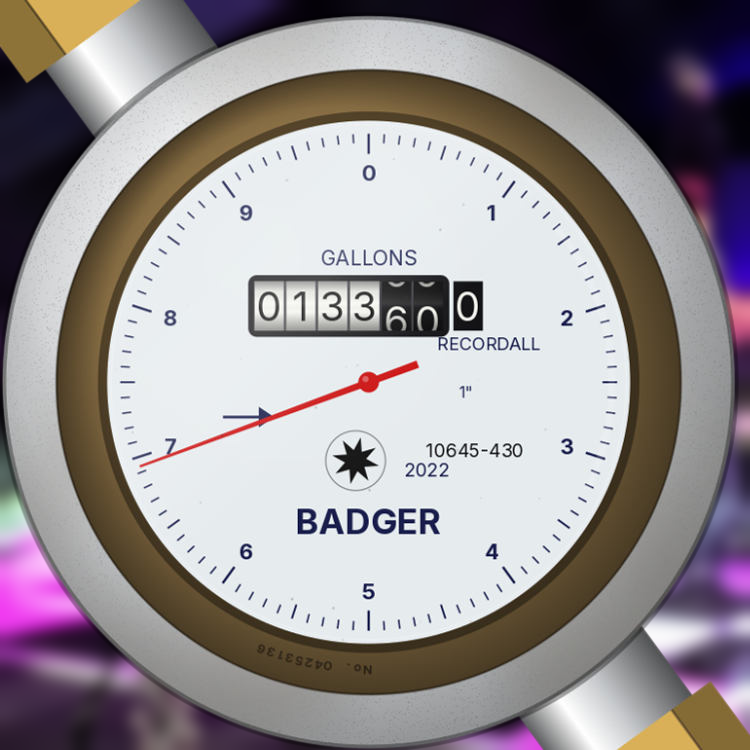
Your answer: 133596.9 gal
